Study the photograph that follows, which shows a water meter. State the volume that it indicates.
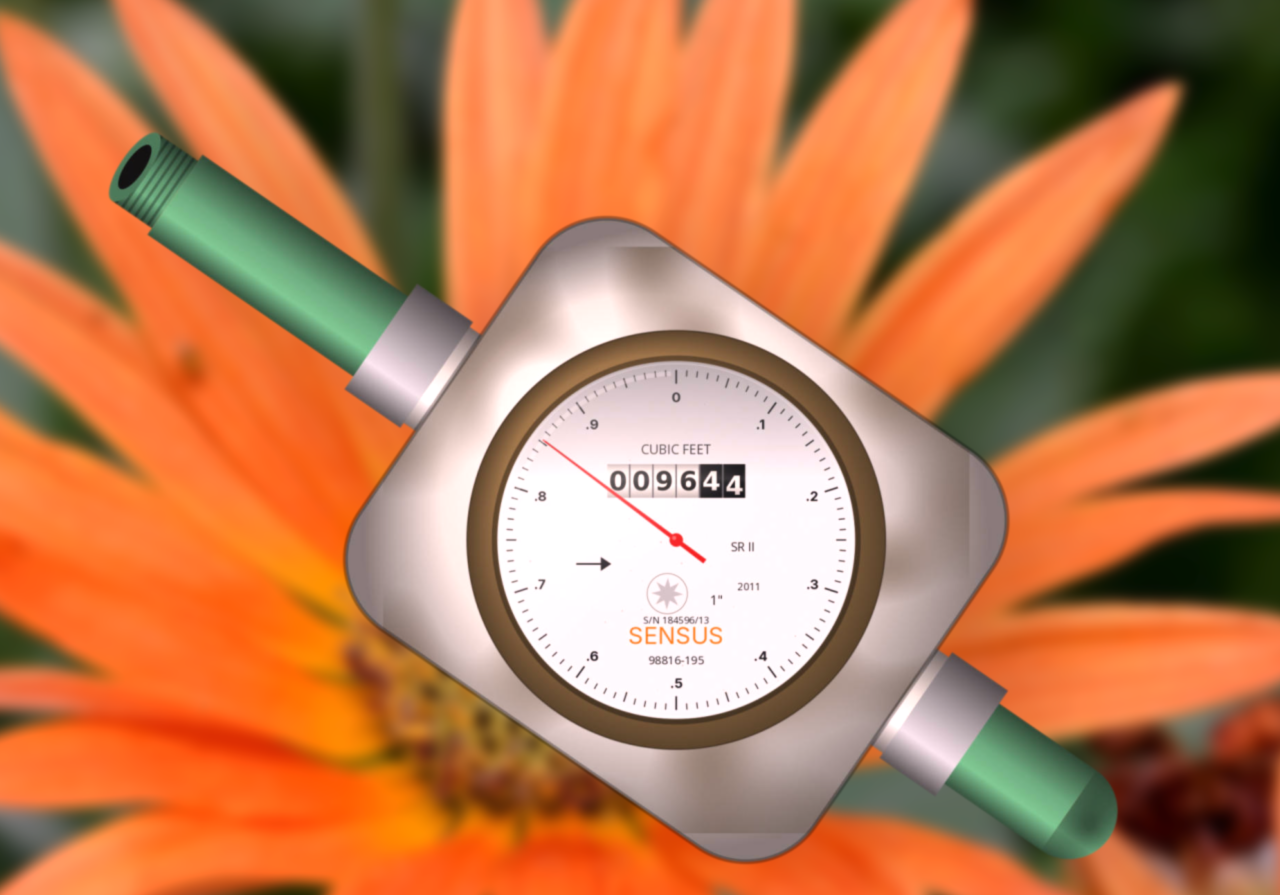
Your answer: 9643.85 ft³
